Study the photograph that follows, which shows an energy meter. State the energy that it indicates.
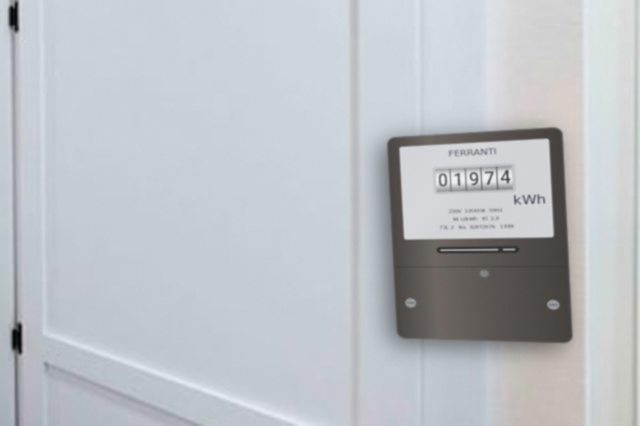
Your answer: 1974 kWh
